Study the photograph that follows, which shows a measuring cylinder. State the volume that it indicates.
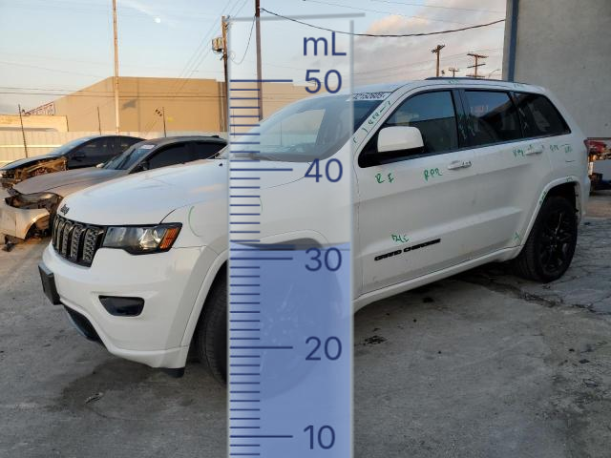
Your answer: 31 mL
